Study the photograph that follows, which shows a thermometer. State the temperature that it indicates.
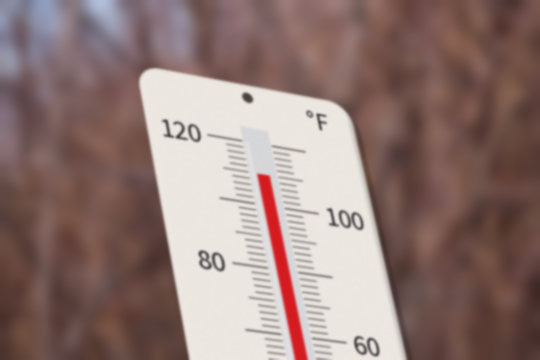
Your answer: 110 °F
